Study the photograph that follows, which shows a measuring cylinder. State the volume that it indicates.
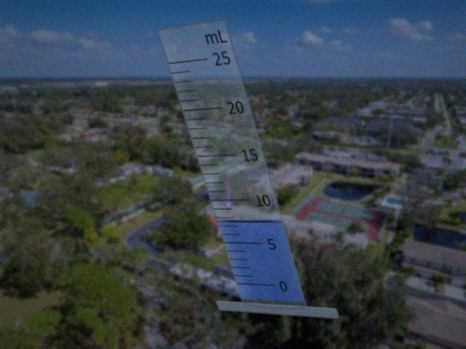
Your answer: 7.5 mL
